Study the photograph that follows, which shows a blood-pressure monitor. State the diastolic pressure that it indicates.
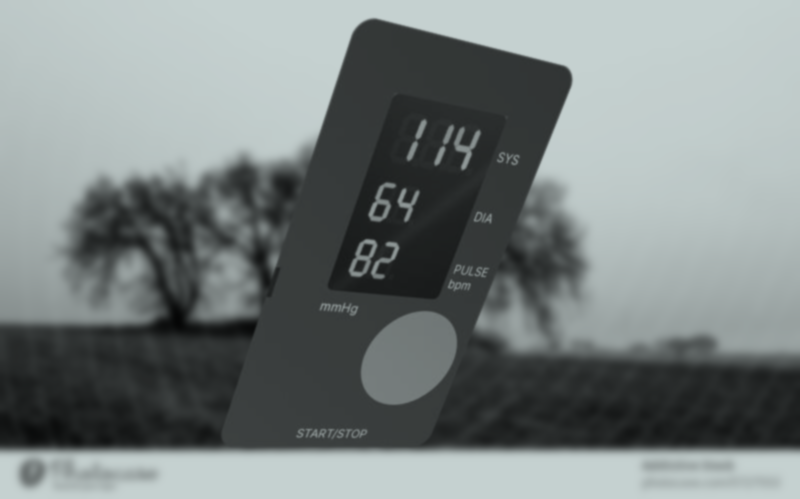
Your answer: 64 mmHg
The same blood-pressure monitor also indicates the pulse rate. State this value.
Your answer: 82 bpm
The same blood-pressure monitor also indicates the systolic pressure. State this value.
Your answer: 114 mmHg
